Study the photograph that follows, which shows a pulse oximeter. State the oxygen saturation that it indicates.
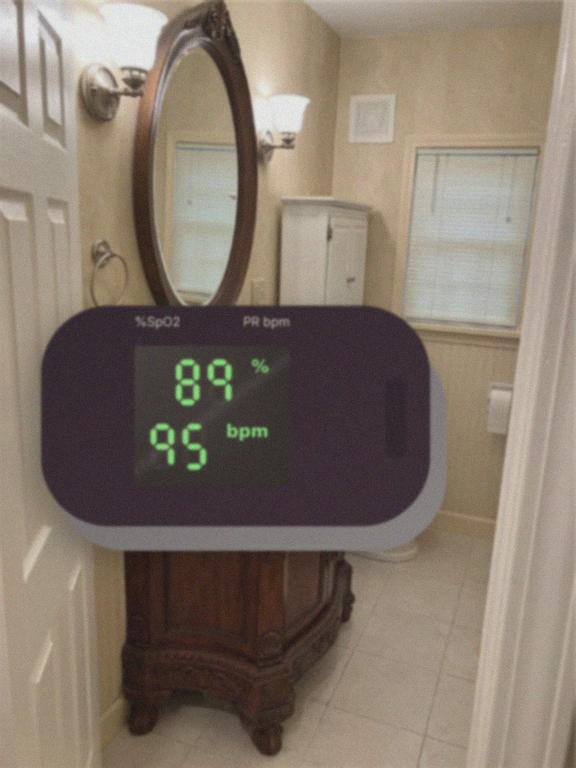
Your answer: 89 %
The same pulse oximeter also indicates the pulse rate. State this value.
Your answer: 95 bpm
